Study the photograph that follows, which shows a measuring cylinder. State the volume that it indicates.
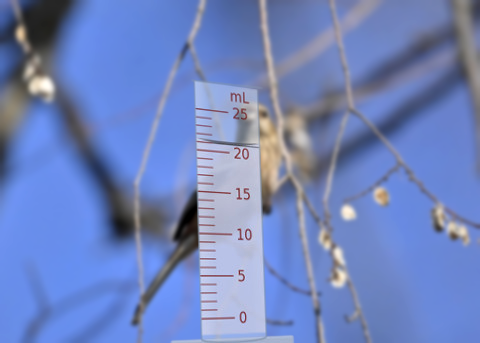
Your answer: 21 mL
